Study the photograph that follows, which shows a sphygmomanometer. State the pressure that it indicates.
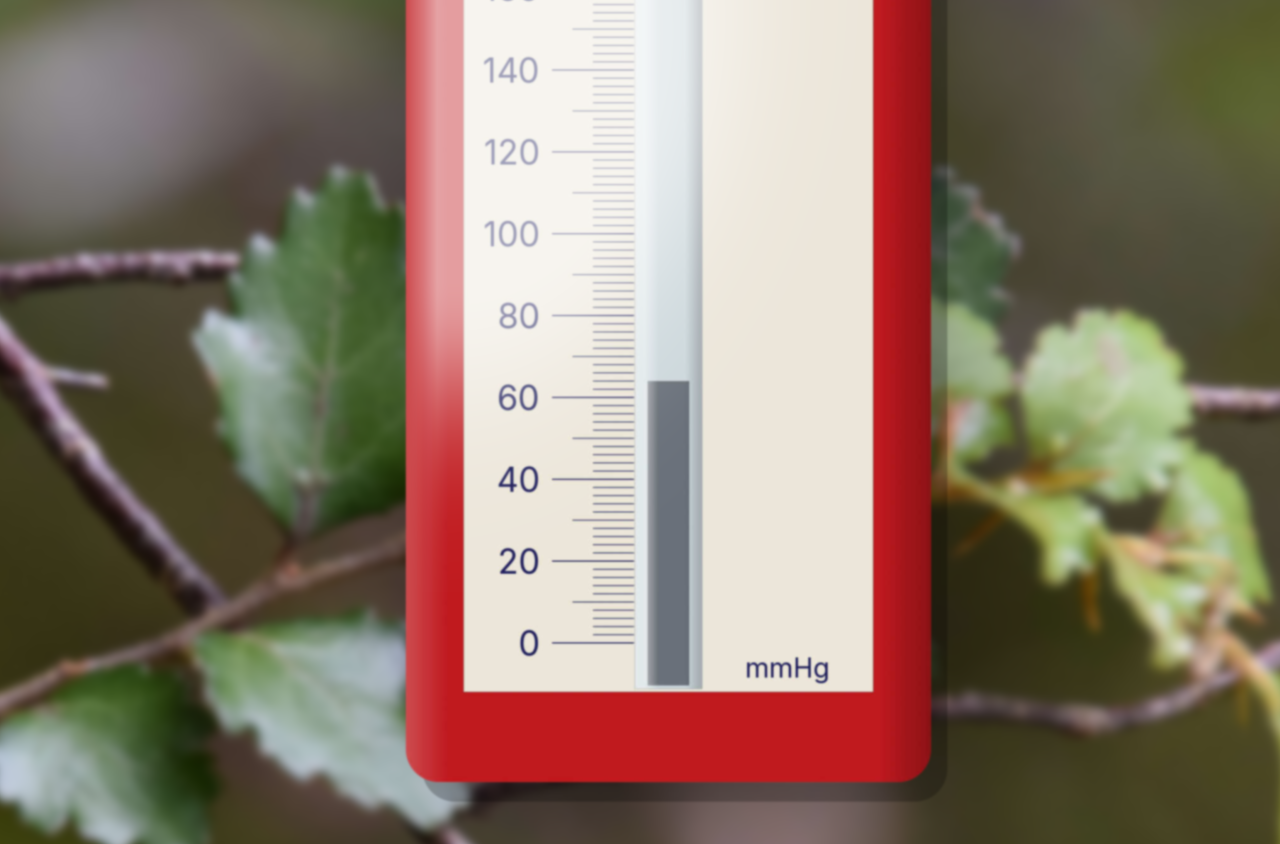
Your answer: 64 mmHg
